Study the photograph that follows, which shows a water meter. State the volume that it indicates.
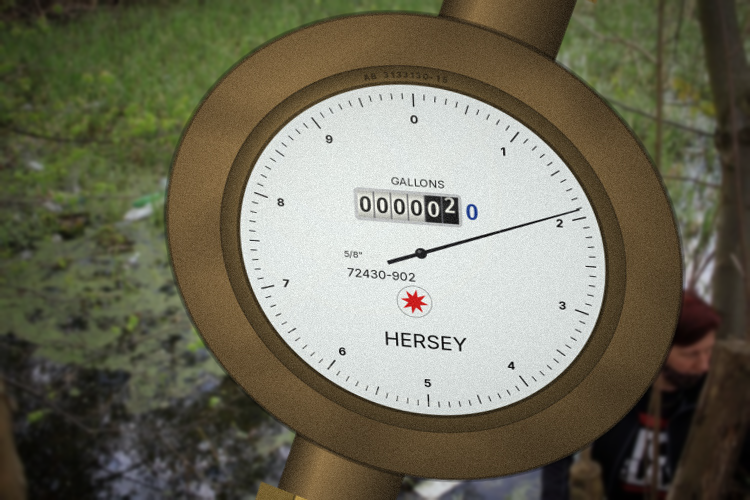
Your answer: 21.9 gal
